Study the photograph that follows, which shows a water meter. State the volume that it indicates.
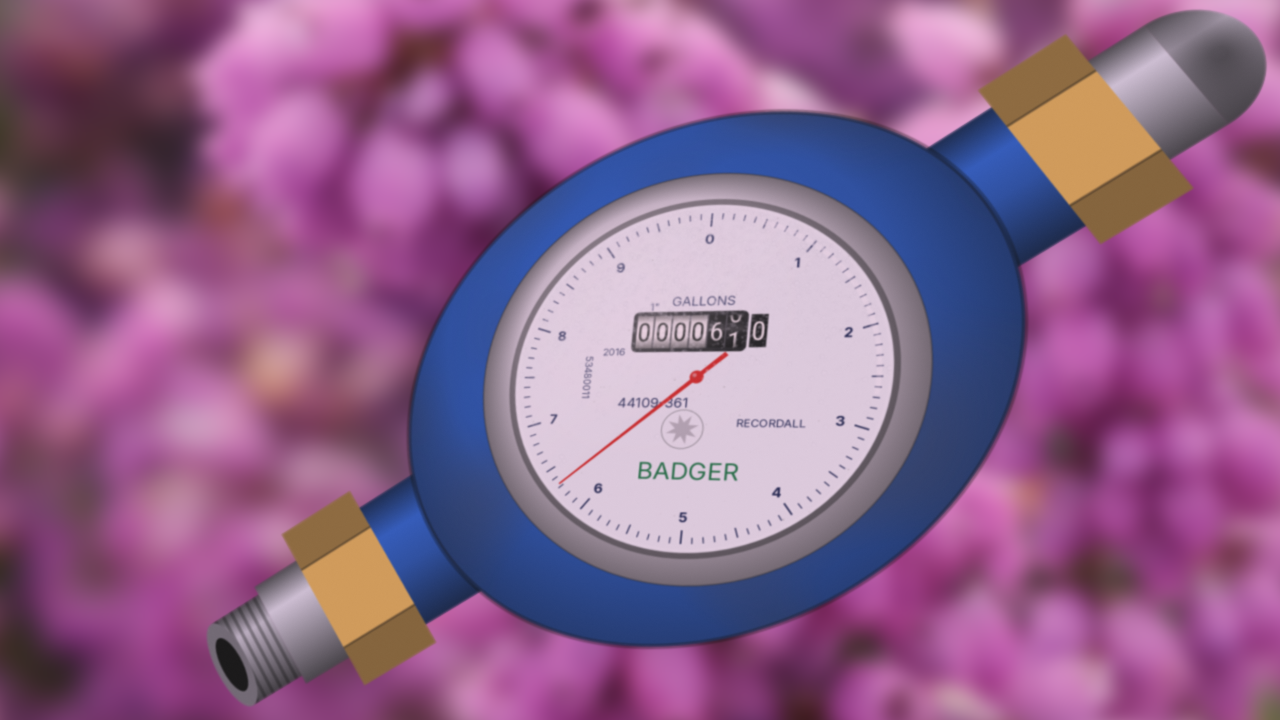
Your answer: 606.3 gal
